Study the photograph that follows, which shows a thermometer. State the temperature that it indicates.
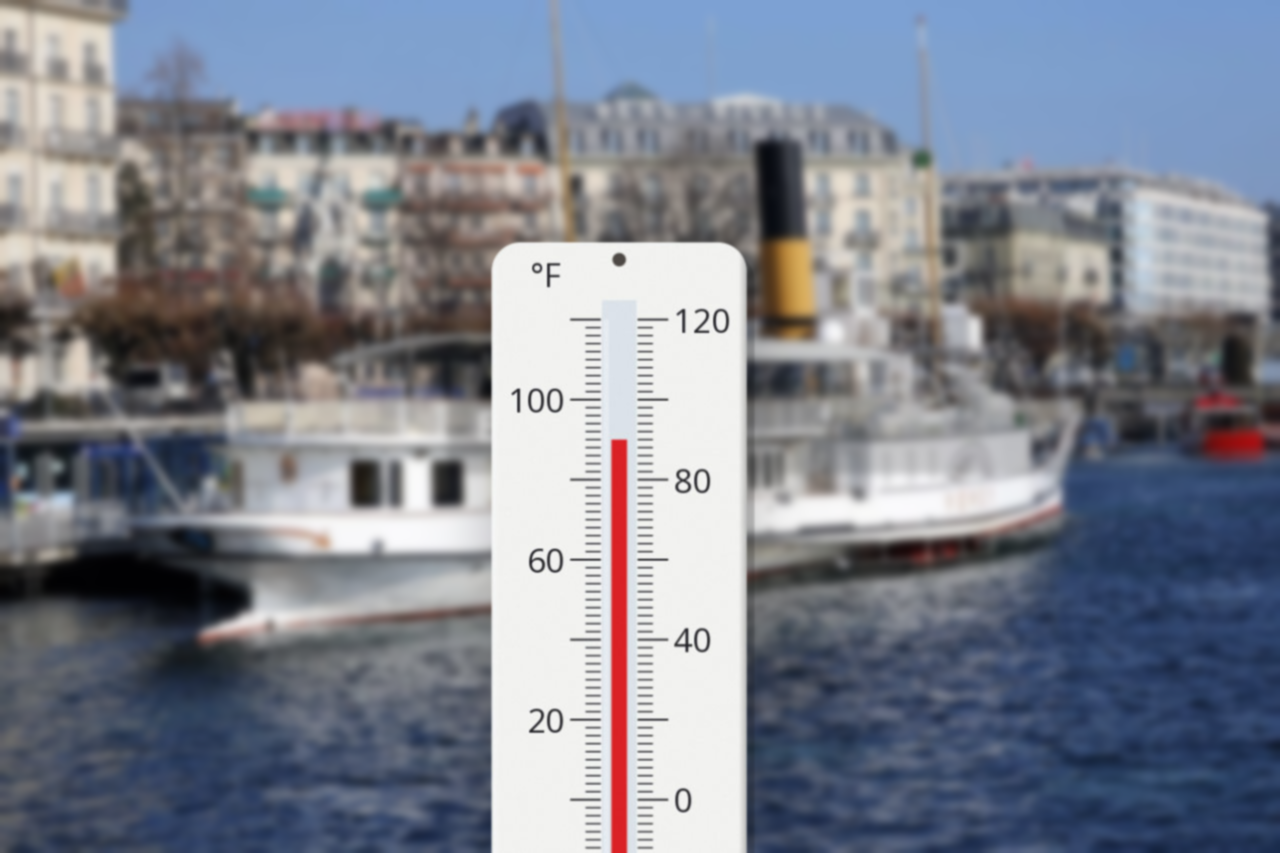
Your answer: 90 °F
